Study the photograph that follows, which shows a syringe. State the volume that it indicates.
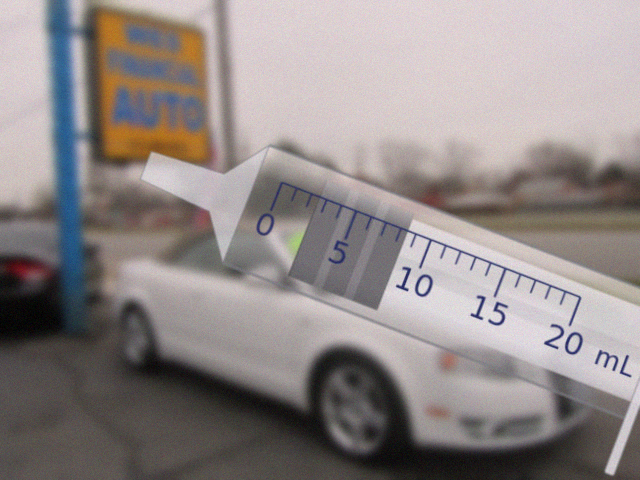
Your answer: 2.5 mL
